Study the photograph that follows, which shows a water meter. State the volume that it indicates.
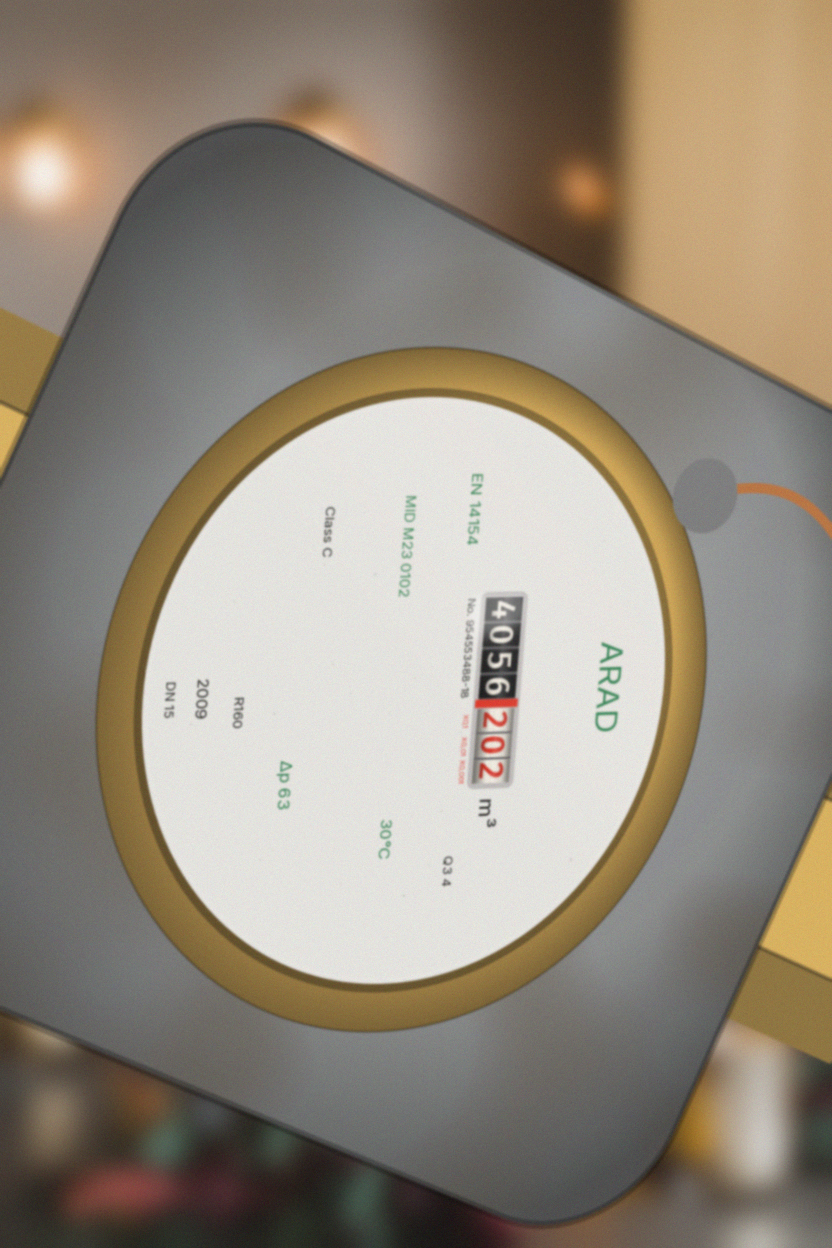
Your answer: 4056.202 m³
